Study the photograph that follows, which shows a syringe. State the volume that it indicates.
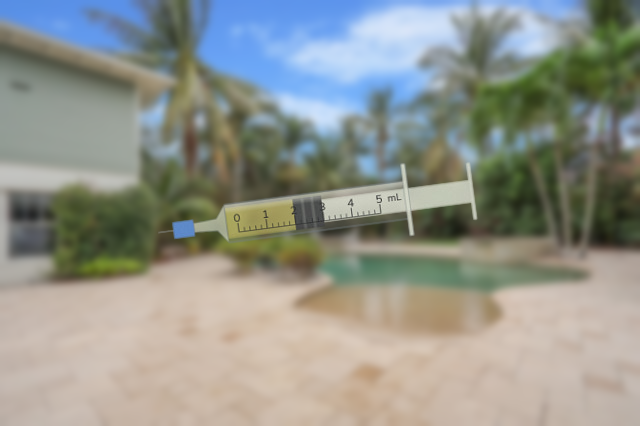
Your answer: 2 mL
